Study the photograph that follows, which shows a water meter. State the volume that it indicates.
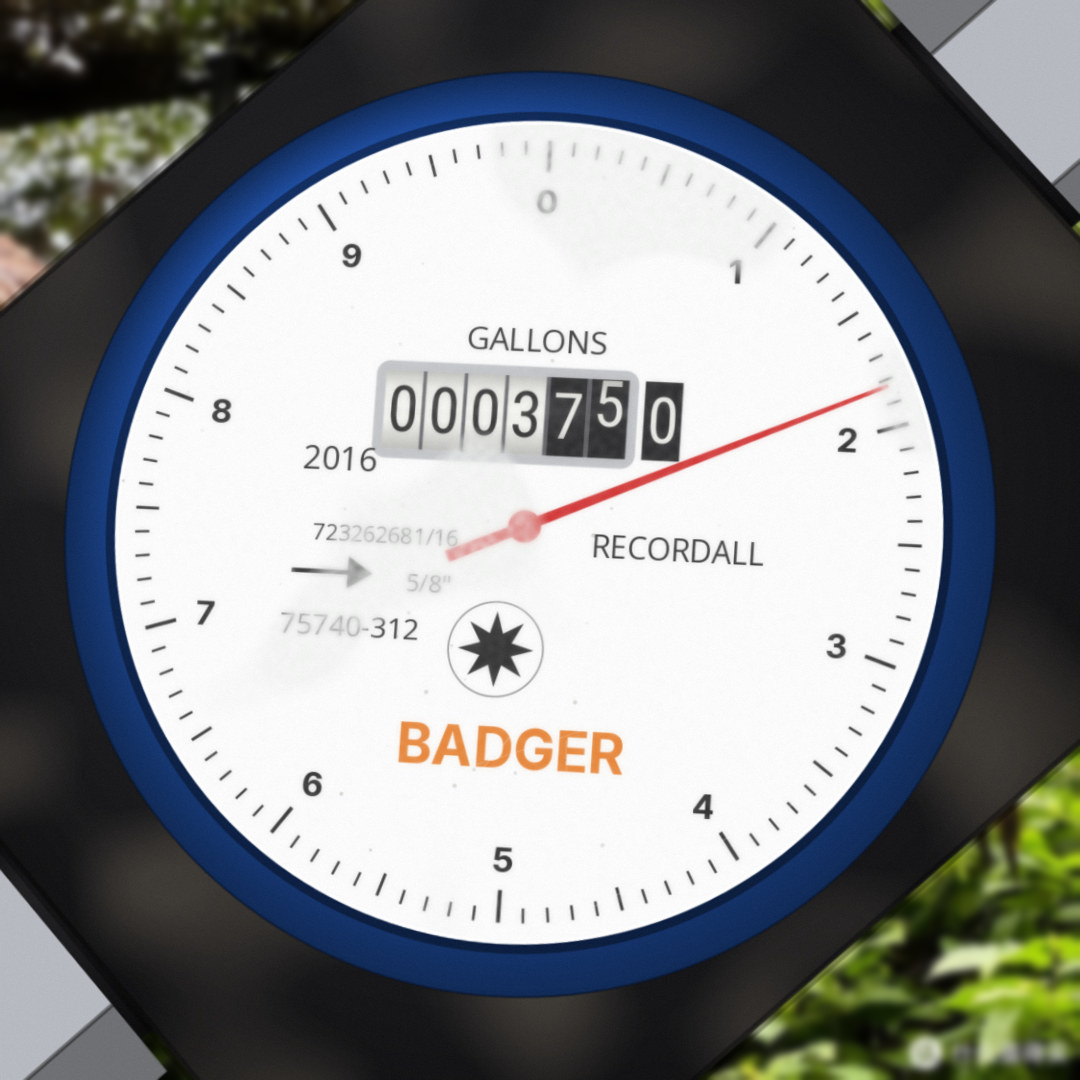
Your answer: 3751.8 gal
